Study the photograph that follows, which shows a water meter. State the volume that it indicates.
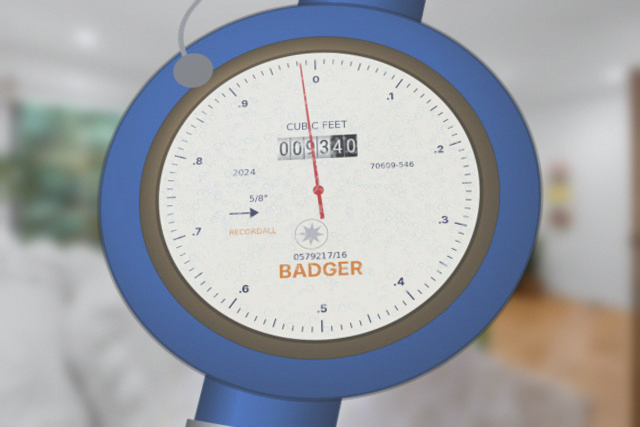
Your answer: 9339.98 ft³
